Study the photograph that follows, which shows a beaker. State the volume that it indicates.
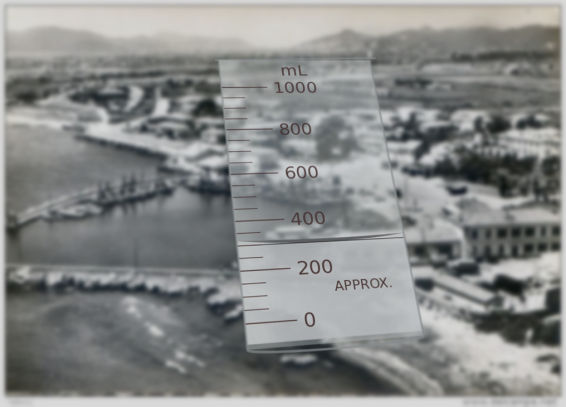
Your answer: 300 mL
